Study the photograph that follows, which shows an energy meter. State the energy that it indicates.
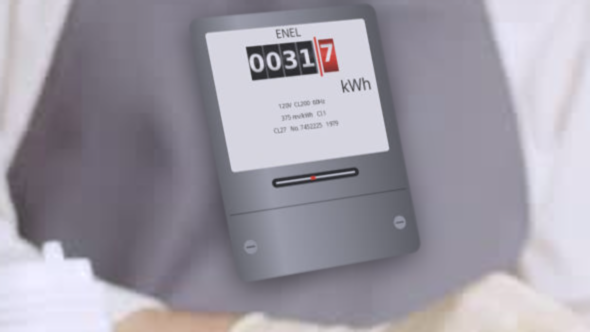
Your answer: 31.7 kWh
